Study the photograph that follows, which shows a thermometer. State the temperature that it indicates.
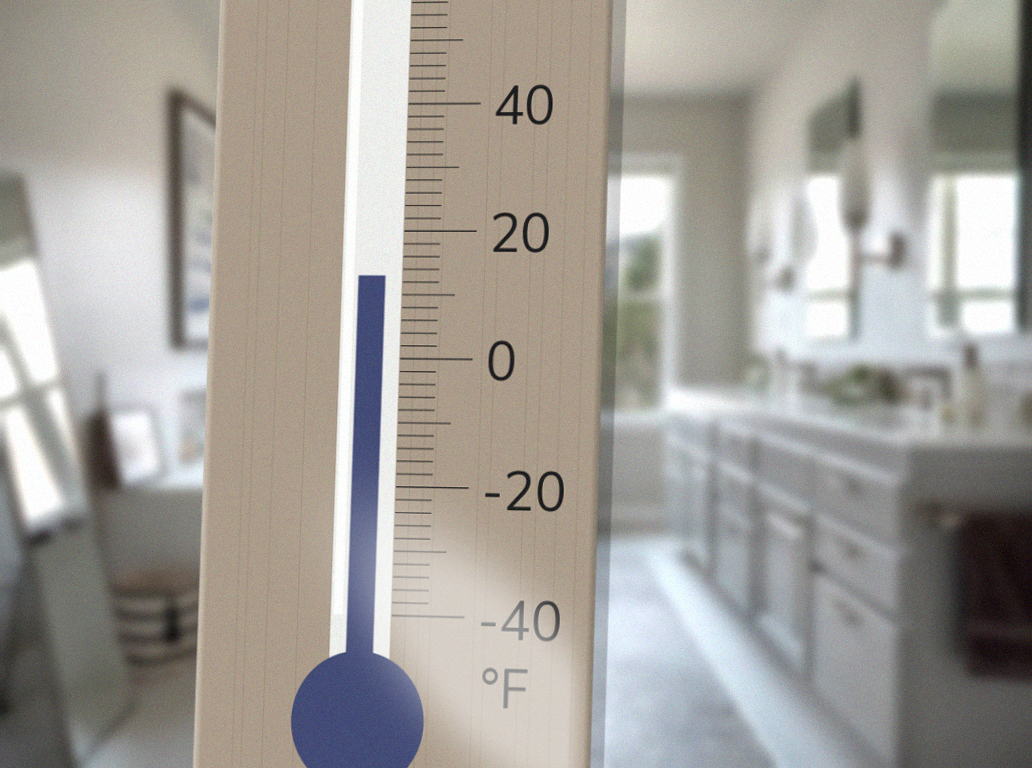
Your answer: 13 °F
